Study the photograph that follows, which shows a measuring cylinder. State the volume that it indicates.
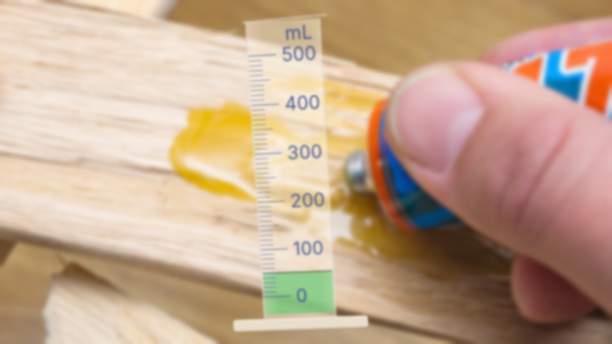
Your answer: 50 mL
